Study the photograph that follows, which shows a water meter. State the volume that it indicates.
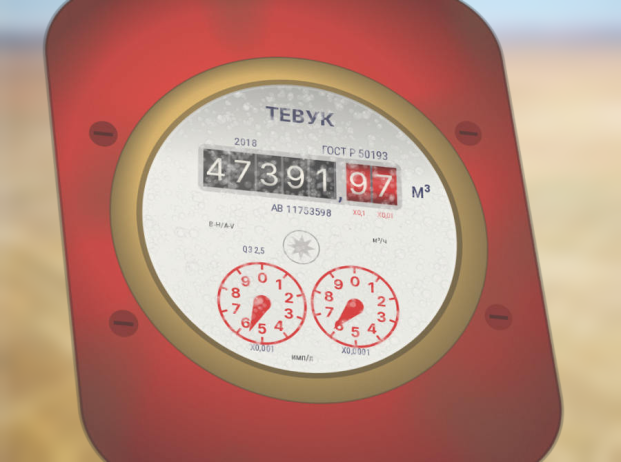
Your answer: 47391.9756 m³
